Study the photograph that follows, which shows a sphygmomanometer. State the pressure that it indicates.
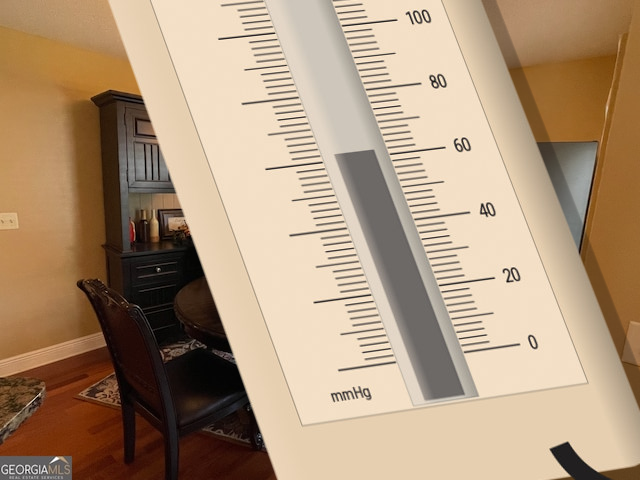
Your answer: 62 mmHg
